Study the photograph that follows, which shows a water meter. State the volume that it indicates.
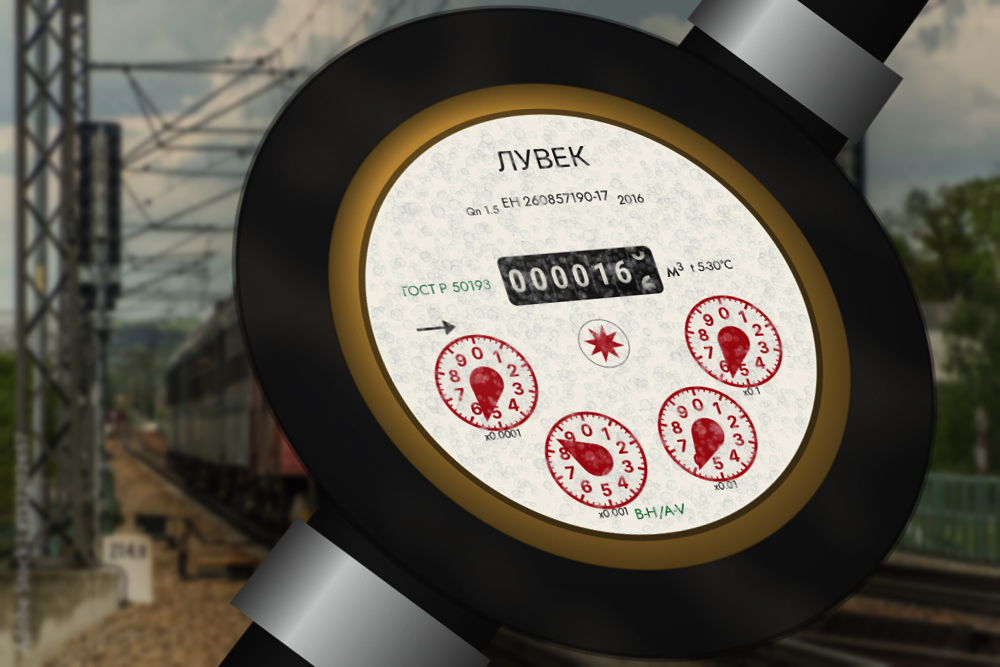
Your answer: 165.5585 m³
